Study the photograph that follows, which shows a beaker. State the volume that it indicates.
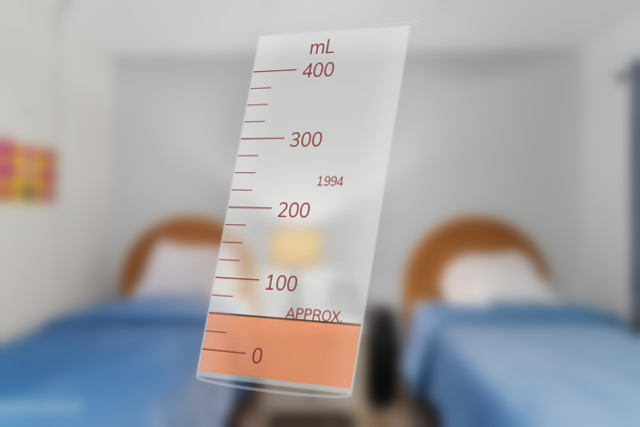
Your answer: 50 mL
